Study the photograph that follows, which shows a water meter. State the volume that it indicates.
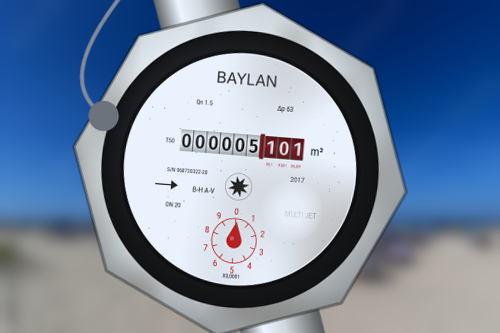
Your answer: 5.1010 m³
